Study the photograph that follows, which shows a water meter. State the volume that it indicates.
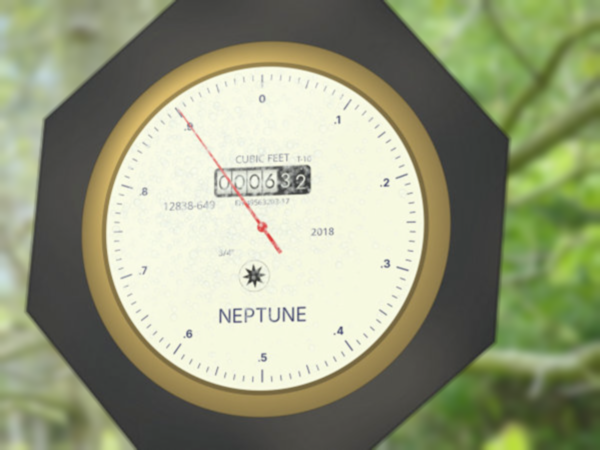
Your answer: 631.90 ft³
